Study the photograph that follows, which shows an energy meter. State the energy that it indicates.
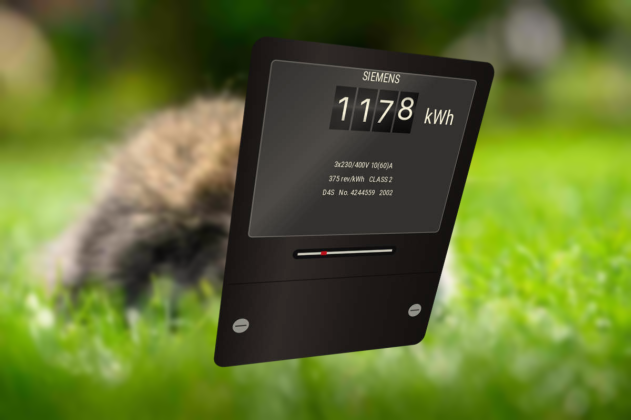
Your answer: 1178 kWh
